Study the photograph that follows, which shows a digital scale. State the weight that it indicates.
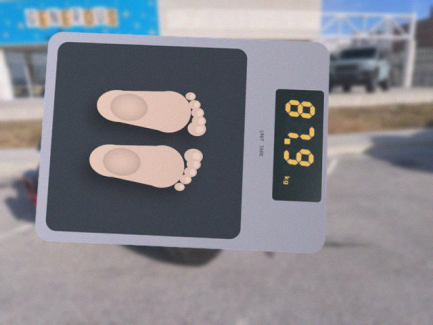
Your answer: 87.9 kg
